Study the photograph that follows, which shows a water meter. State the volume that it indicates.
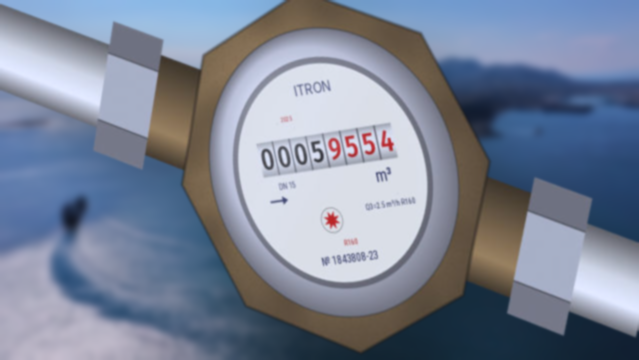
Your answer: 5.9554 m³
